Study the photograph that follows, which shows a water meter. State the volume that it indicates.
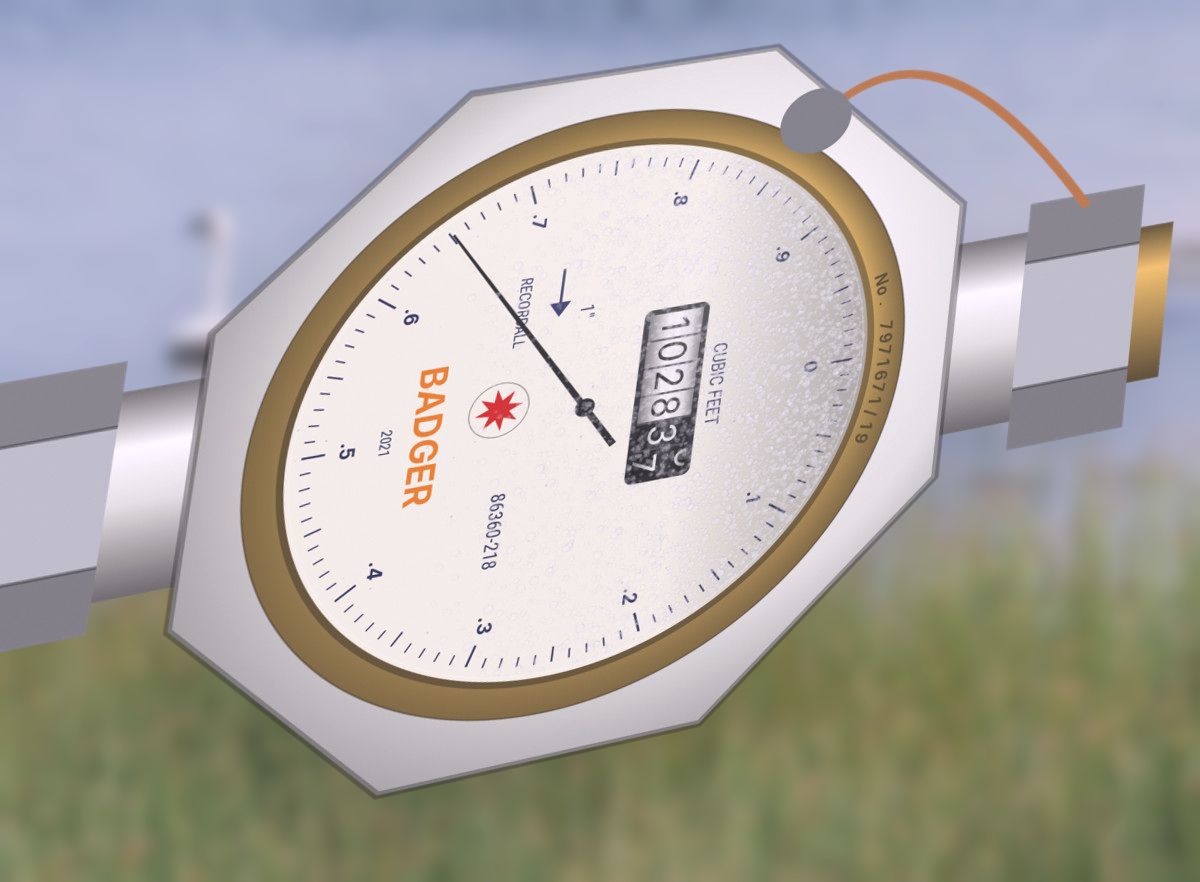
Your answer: 102836.65 ft³
